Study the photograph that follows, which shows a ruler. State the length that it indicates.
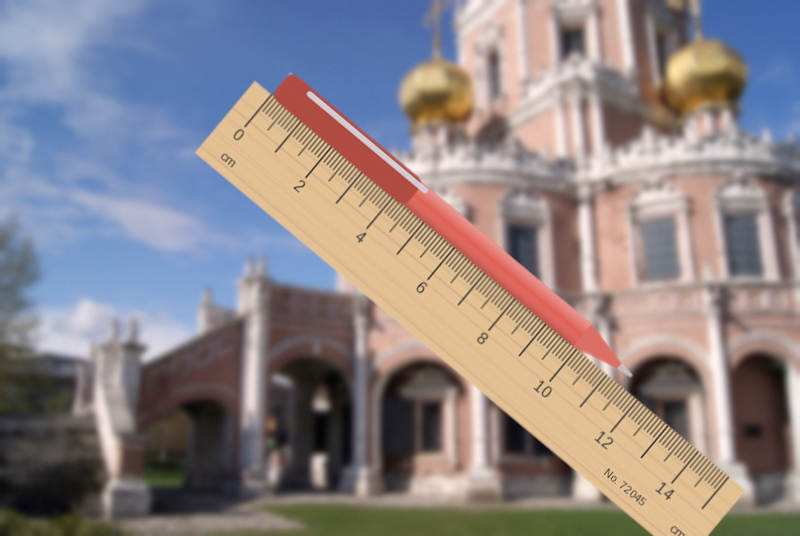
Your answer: 11.5 cm
